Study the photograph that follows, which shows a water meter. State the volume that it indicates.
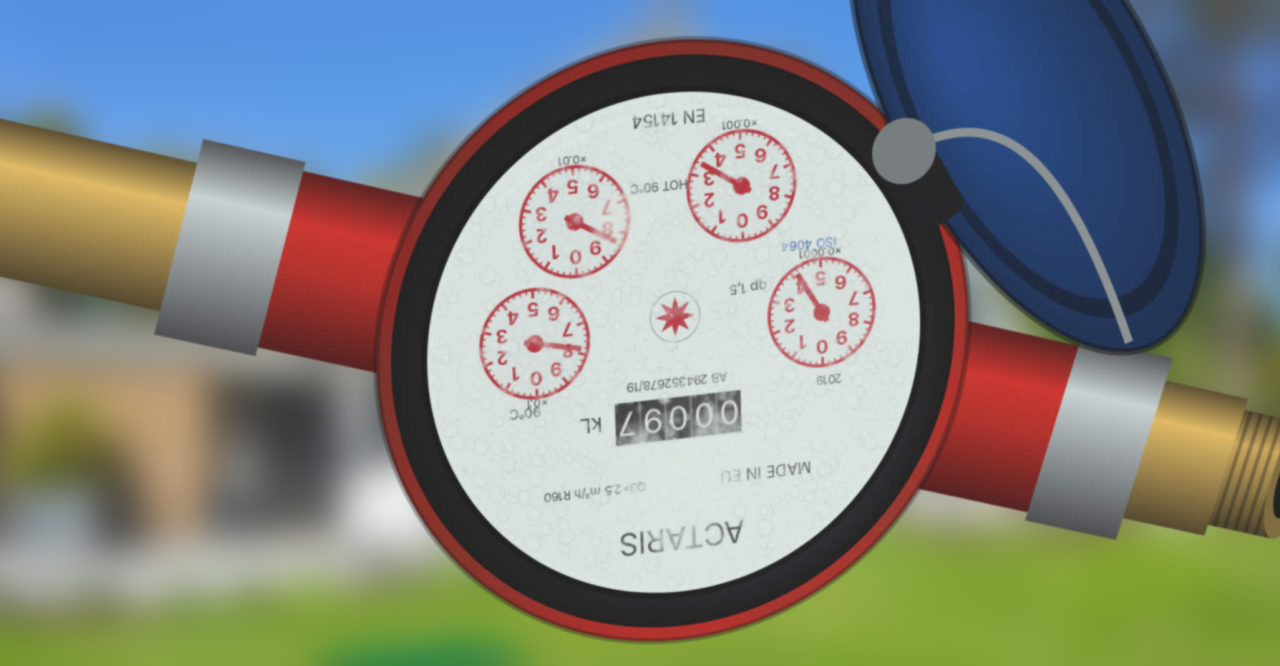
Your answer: 97.7834 kL
